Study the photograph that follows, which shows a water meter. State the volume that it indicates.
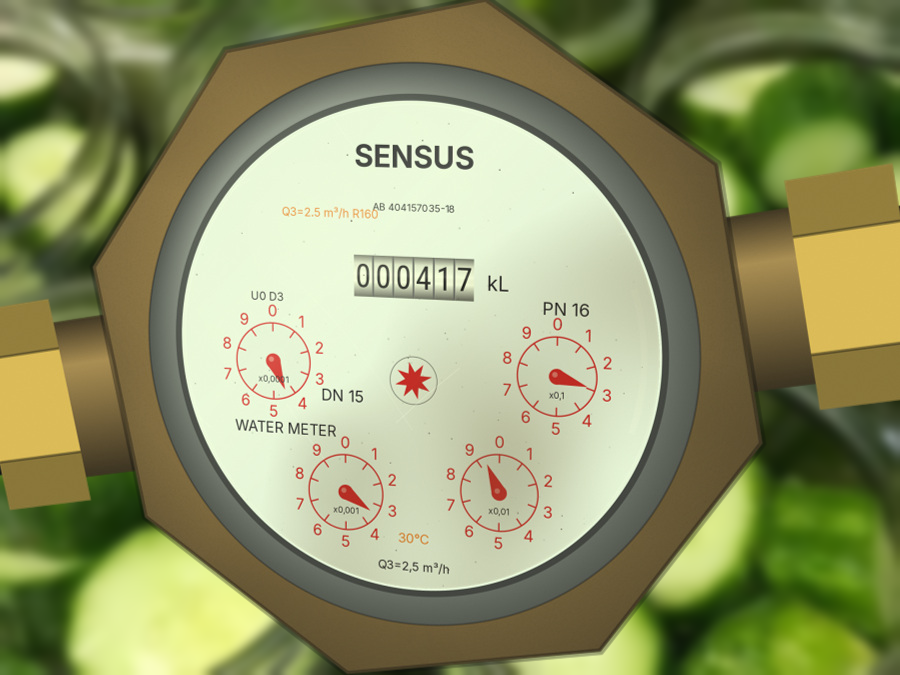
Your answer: 417.2934 kL
